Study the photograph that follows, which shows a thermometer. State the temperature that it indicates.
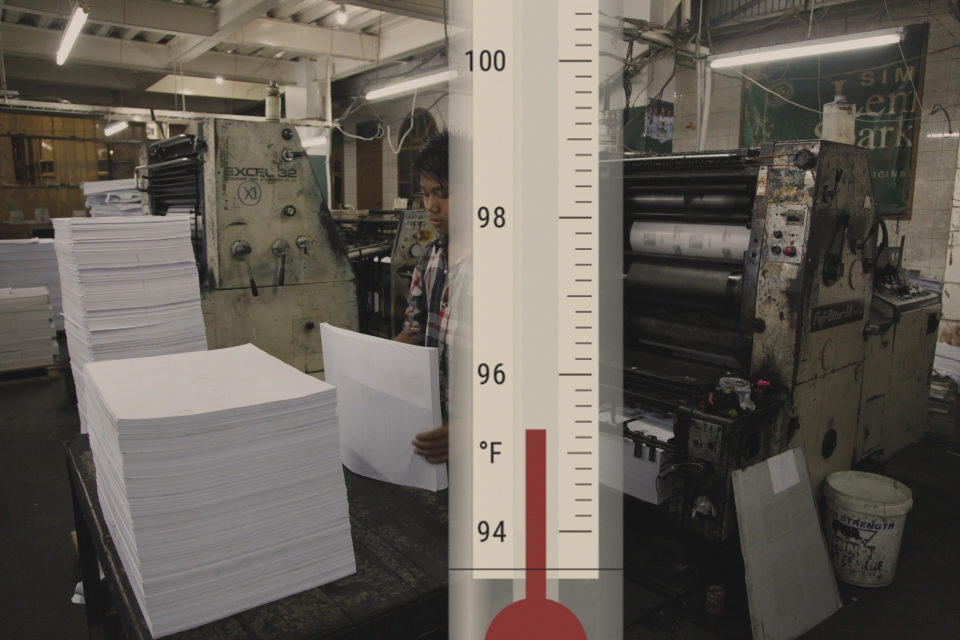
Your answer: 95.3 °F
